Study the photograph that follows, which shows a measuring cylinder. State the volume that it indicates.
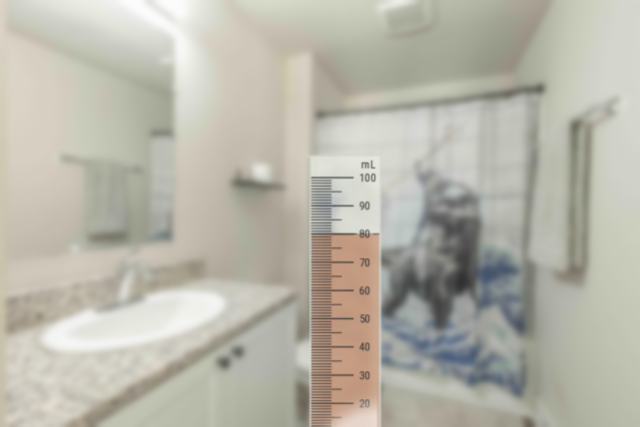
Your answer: 80 mL
